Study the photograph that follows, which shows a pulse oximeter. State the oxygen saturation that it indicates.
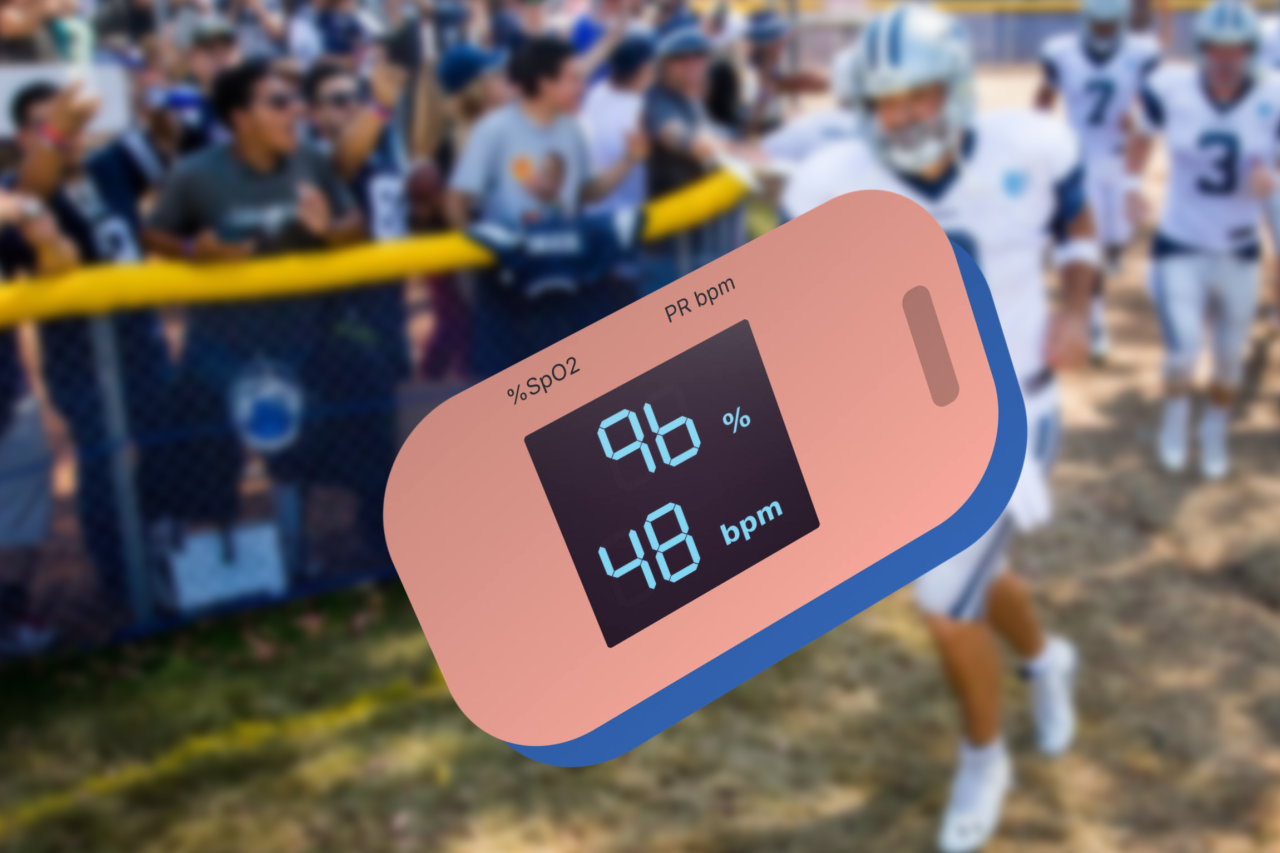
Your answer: 96 %
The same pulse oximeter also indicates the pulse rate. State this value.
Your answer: 48 bpm
